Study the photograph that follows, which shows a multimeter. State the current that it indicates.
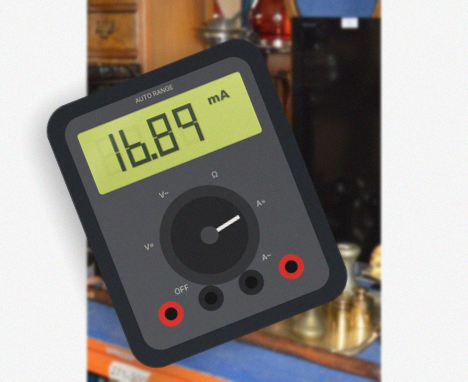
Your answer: 16.89 mA
